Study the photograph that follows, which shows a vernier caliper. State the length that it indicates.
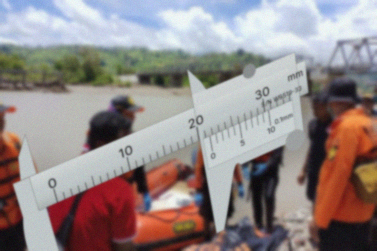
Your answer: 21.6 mm
